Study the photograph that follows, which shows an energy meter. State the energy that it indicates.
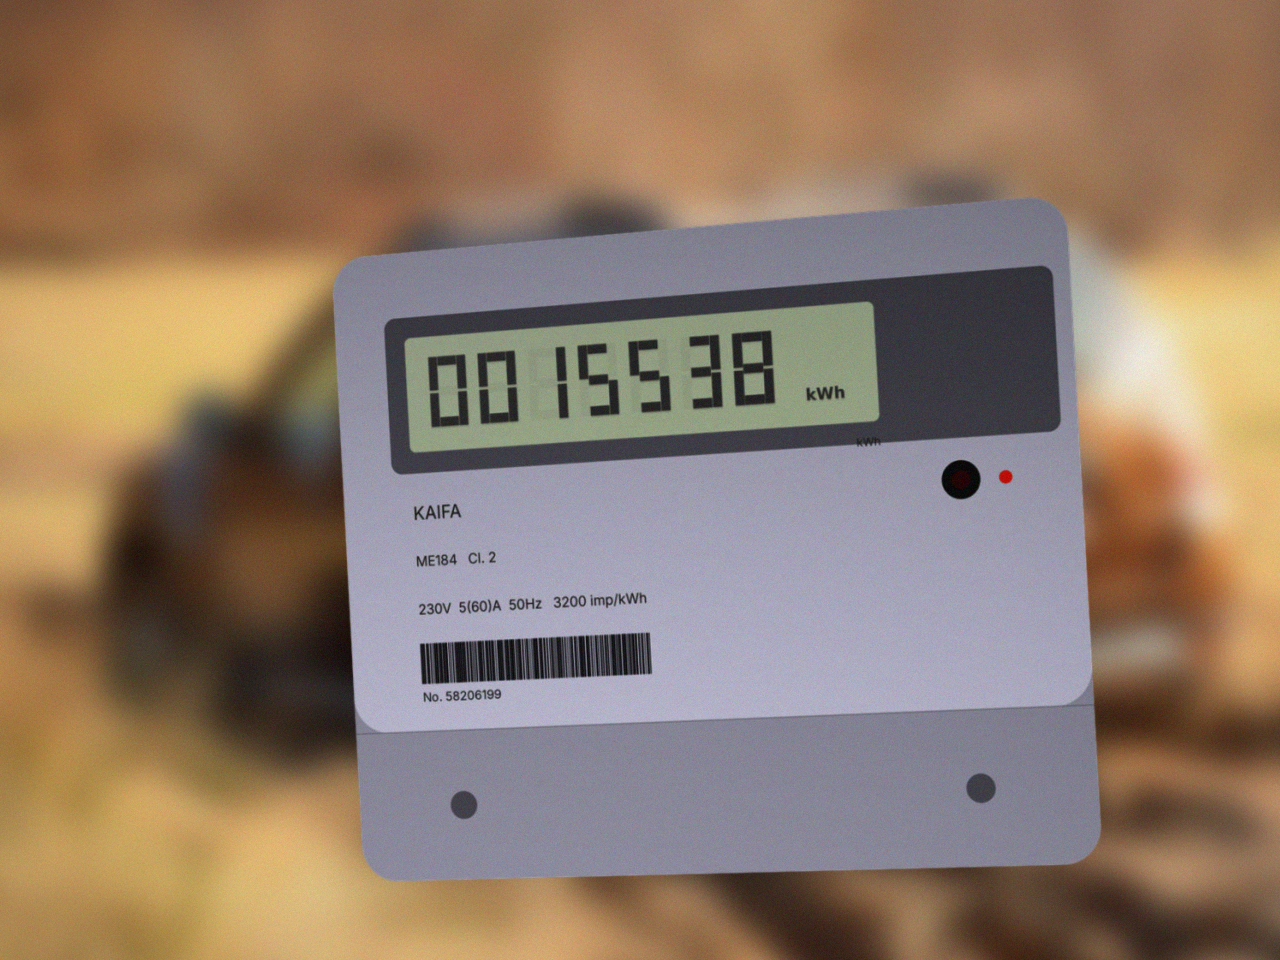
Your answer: 15538 kWh
